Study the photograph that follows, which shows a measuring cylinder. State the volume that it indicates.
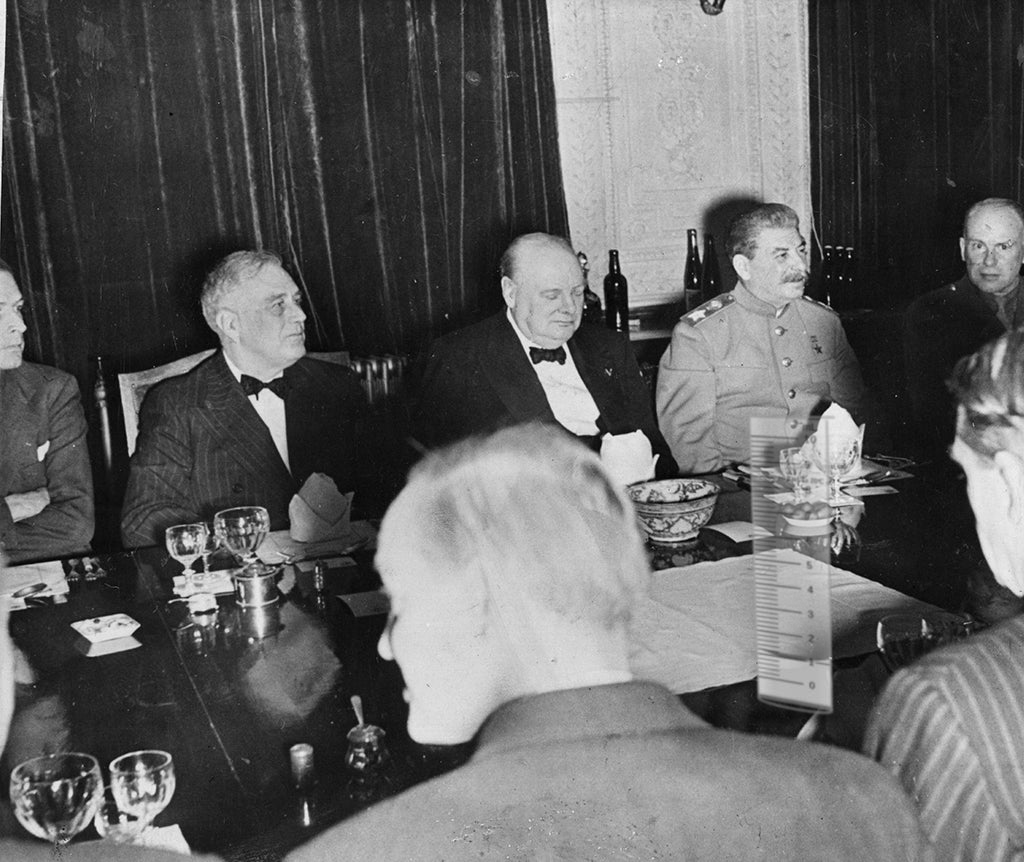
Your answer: 1 mL
